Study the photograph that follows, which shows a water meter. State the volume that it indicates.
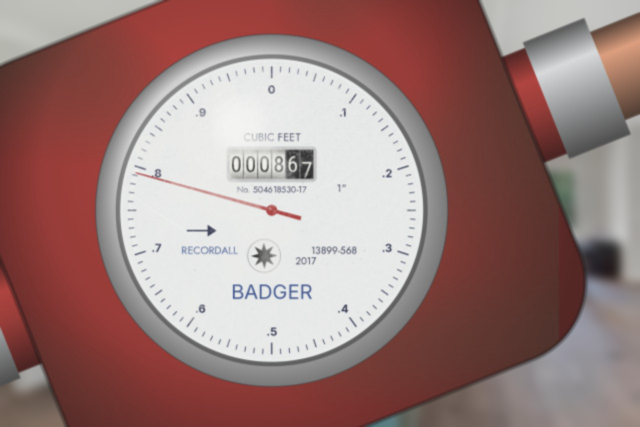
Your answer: 866.79 ft³
